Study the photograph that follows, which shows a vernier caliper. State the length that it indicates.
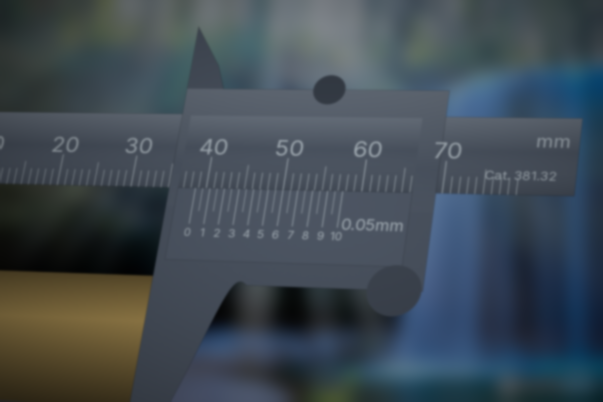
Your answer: 38.6 mm
